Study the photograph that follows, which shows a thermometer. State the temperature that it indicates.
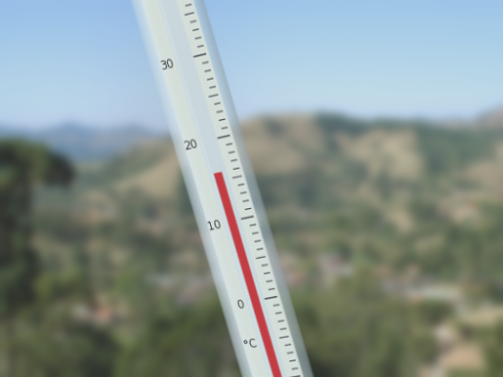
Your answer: 16 °C
